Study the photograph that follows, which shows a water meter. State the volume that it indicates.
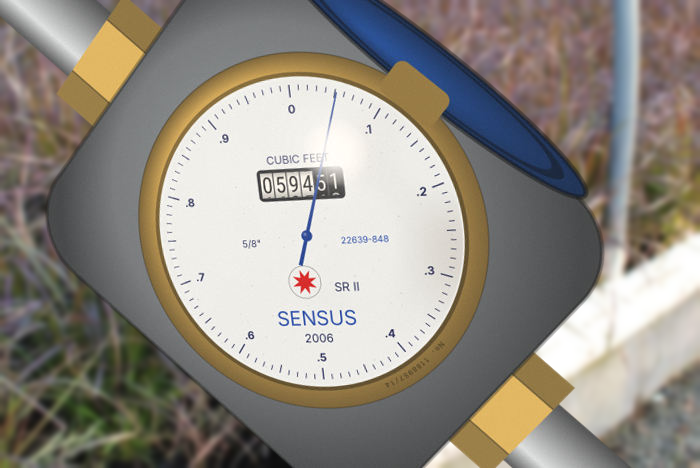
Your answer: 59451.05 ft³
